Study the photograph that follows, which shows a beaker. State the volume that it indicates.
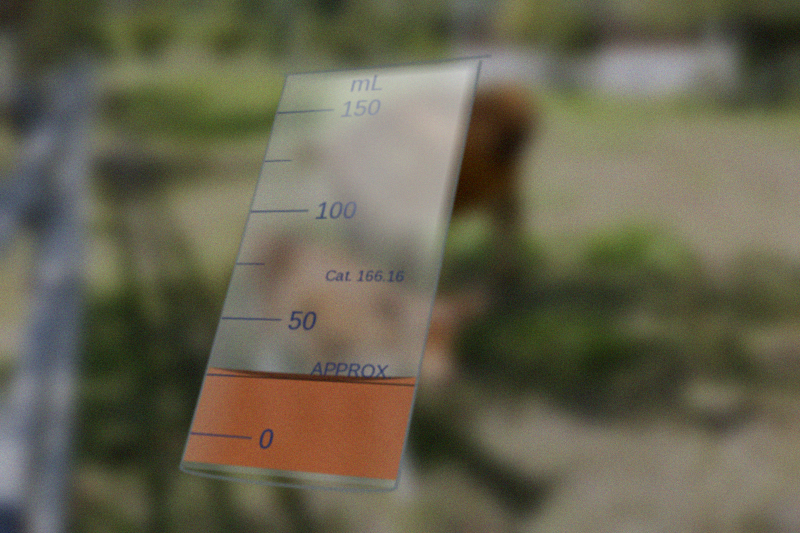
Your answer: 25 mL
